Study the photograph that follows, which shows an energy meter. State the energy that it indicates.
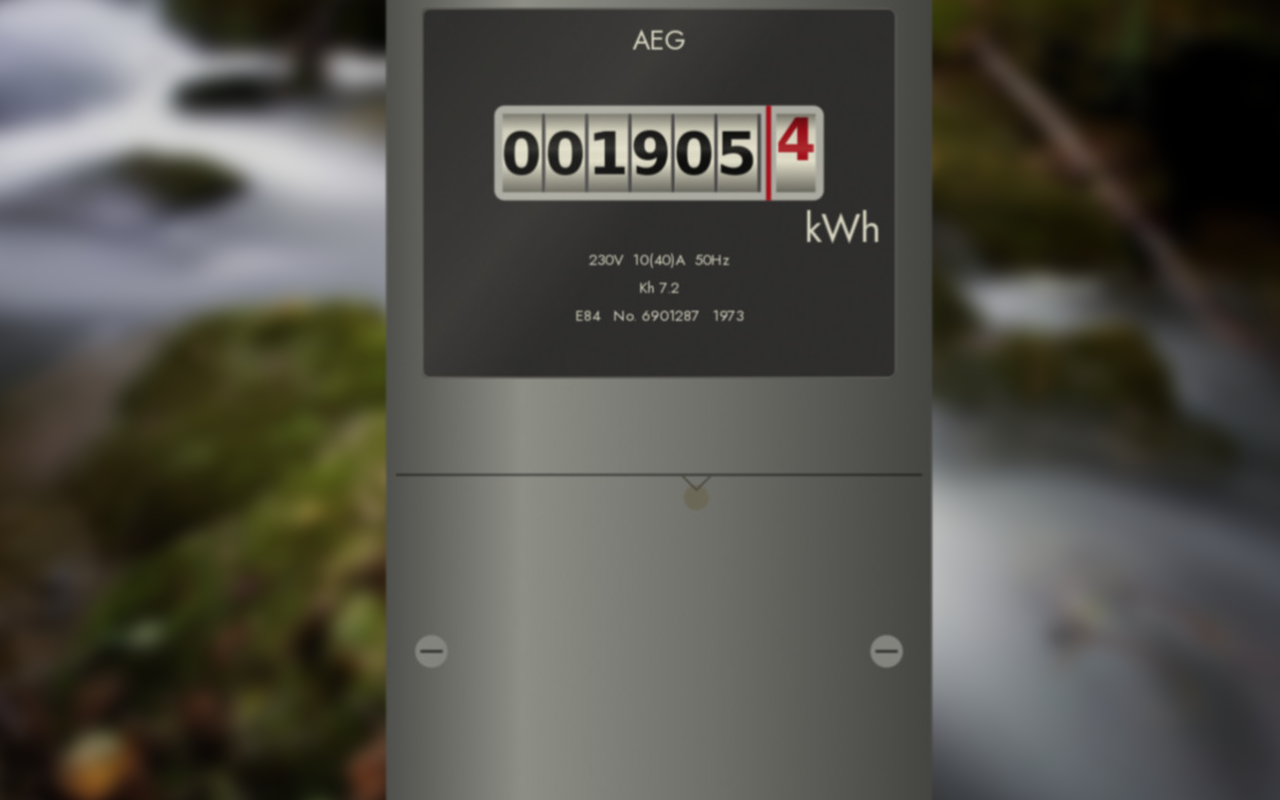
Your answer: 1905.4 kWh
